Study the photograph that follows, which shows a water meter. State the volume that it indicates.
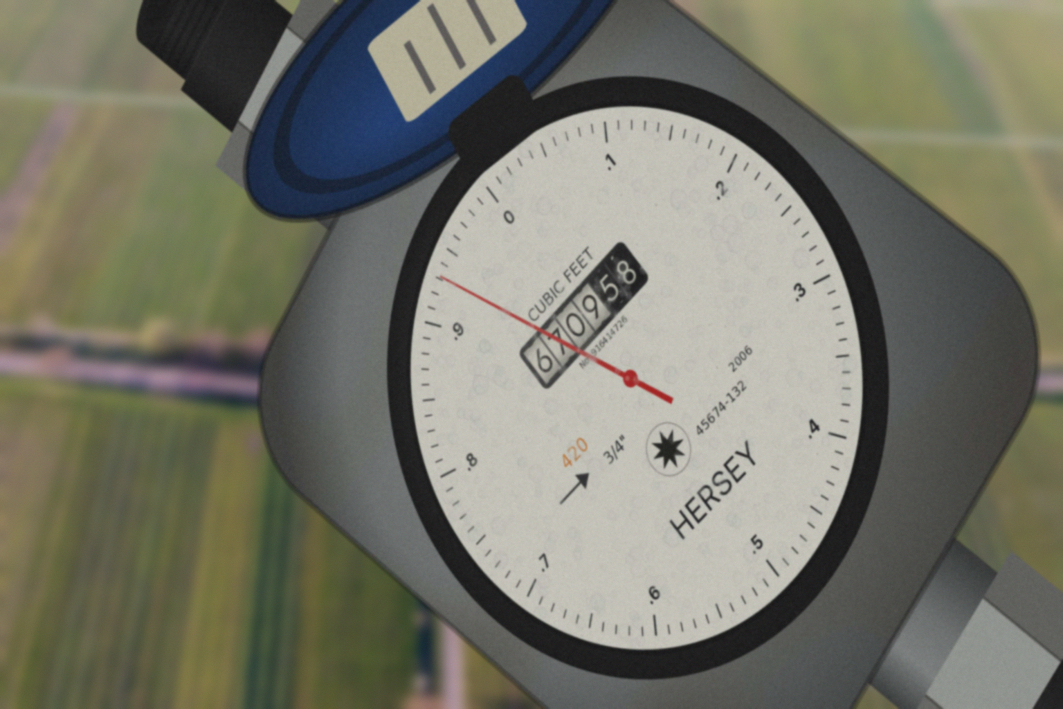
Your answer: 670957.93 ft³
